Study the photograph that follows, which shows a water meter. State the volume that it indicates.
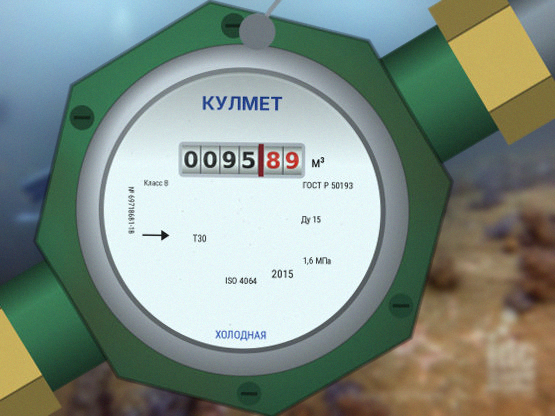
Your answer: 95.89 m³
